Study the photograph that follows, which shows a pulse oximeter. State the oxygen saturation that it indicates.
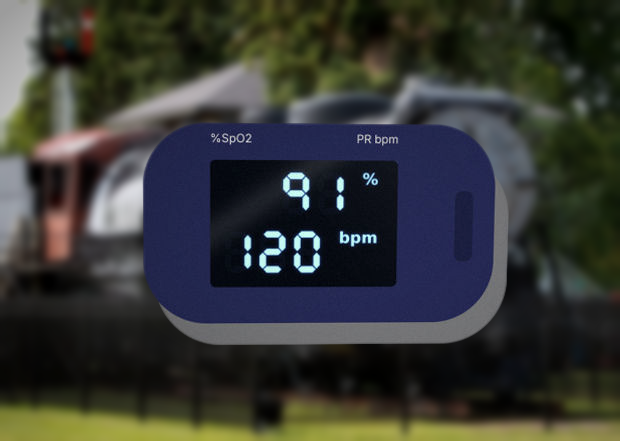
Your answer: 91 %
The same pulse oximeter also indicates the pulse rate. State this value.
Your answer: 120 bpm
